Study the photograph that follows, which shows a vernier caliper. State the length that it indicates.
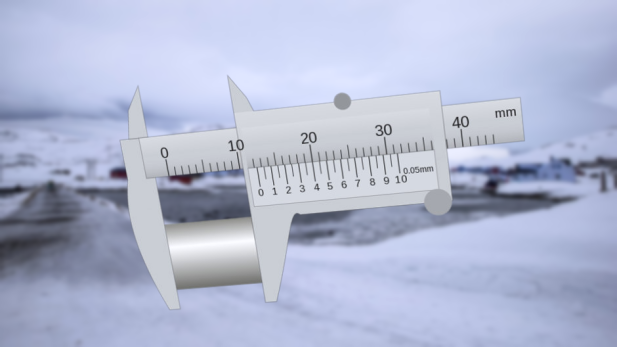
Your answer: 12.4 mm
